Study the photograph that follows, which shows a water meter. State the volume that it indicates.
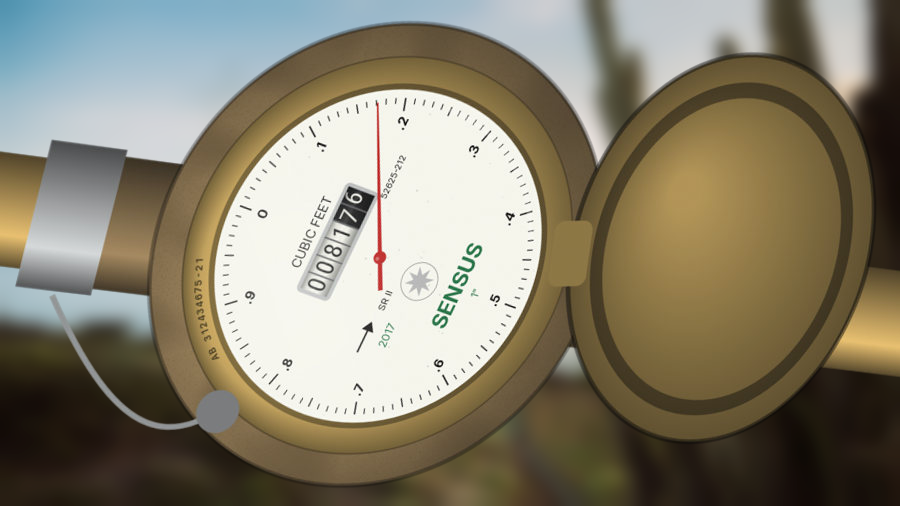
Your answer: 8176.17 ft³
